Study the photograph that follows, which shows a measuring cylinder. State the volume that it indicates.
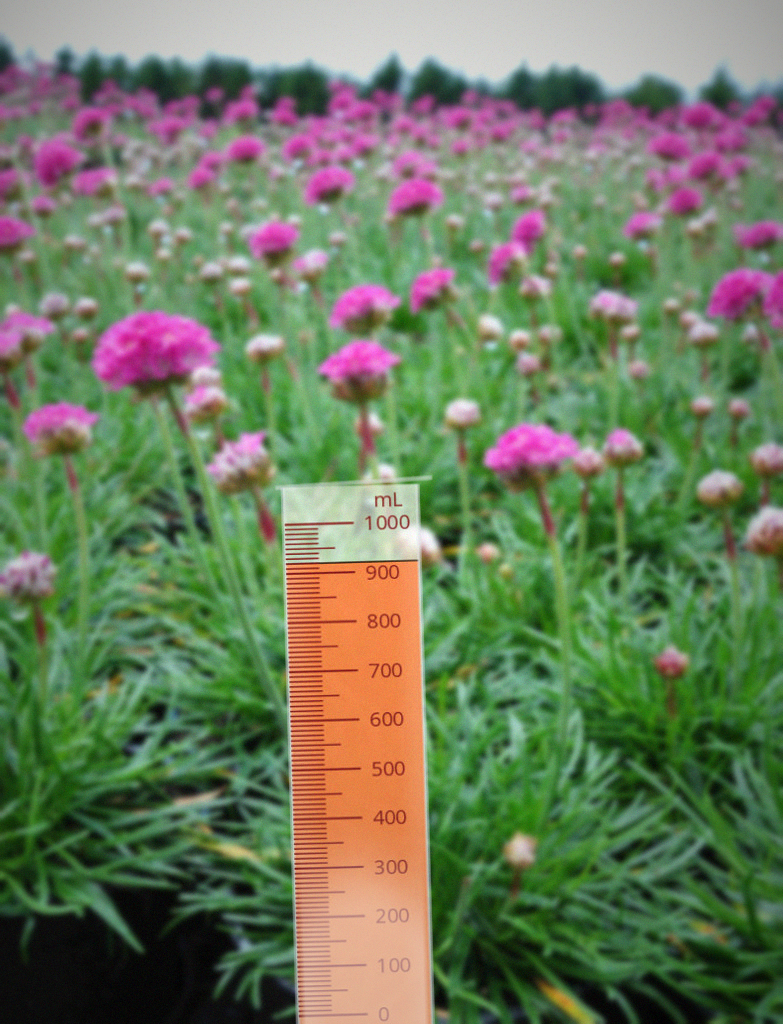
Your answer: 920 mL
